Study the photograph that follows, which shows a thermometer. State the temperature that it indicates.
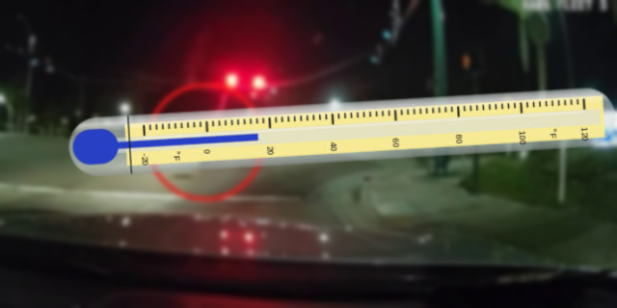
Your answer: 16 °F
